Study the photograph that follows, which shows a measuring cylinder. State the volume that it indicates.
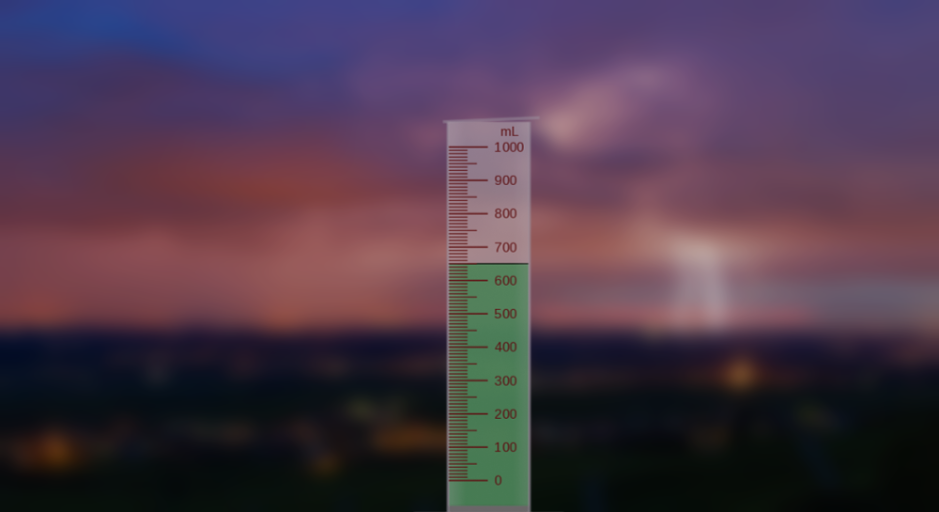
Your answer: 650 mL
